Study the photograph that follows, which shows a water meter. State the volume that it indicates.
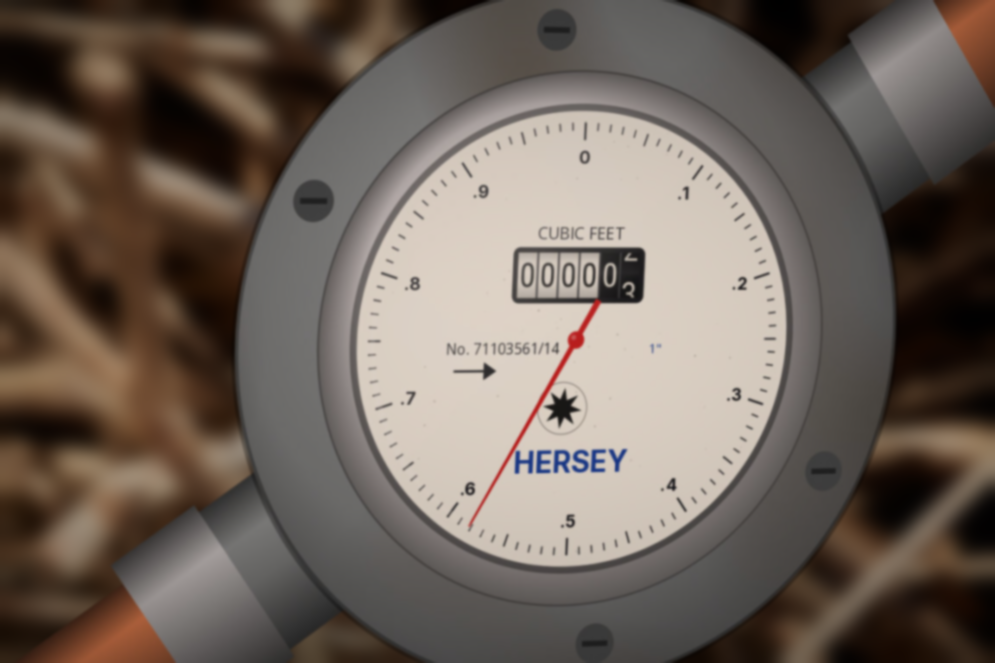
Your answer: 2.58 ft³
